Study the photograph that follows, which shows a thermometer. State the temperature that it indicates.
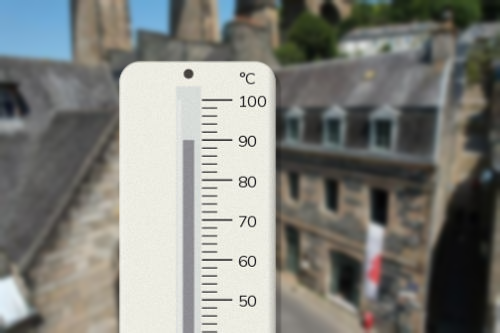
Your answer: 90 °C
